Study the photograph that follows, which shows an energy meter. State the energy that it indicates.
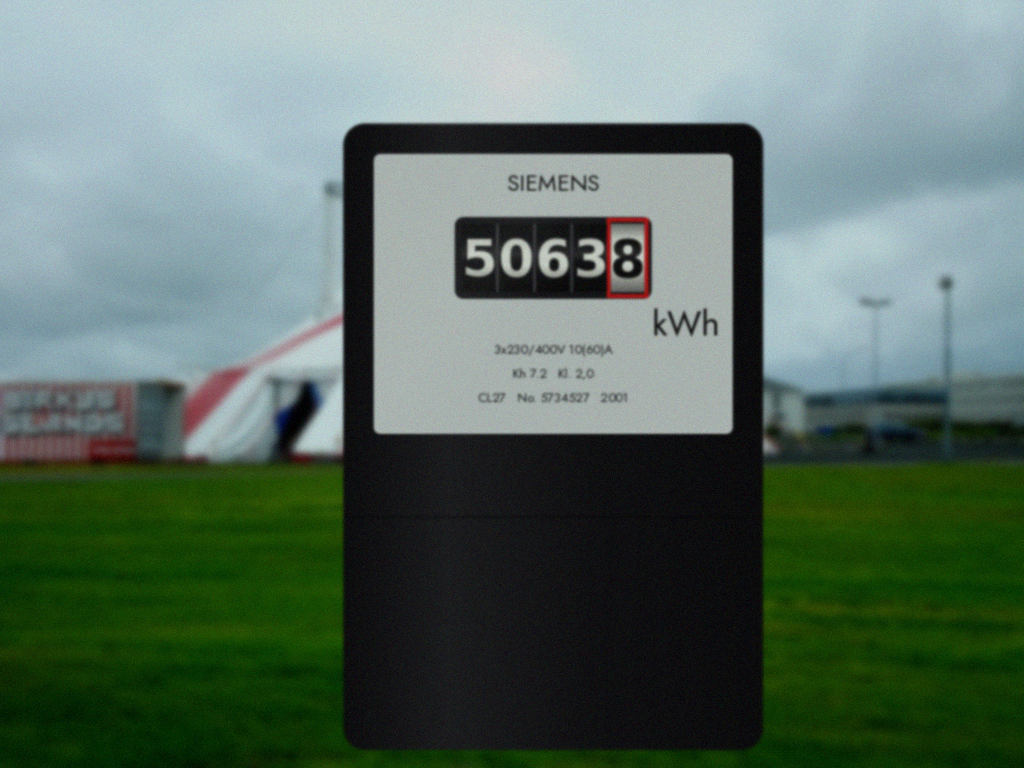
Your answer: 5063.8 kWh
